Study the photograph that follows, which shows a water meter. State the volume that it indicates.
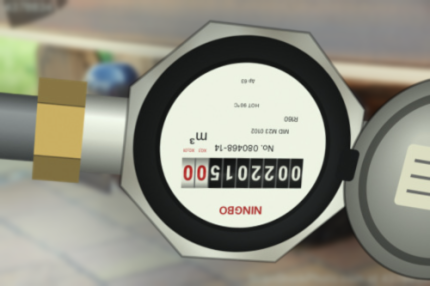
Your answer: 22015.00 m³
